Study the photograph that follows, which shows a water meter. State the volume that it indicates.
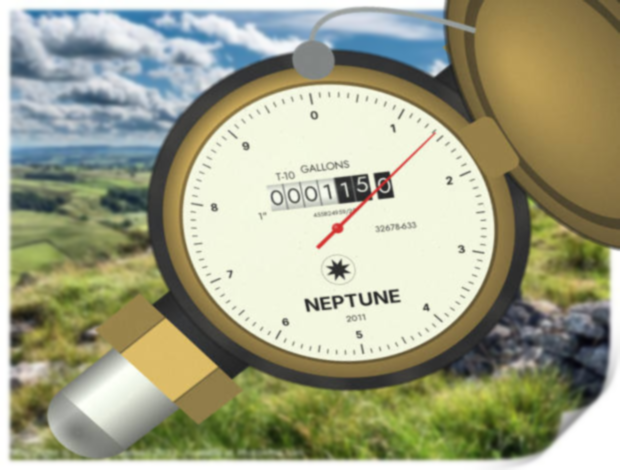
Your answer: 1151.4 gal
